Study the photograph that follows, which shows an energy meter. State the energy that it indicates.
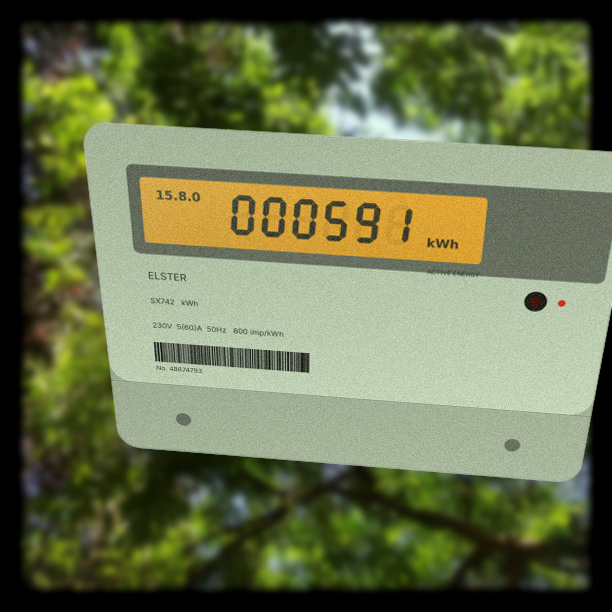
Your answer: 591 kWh
